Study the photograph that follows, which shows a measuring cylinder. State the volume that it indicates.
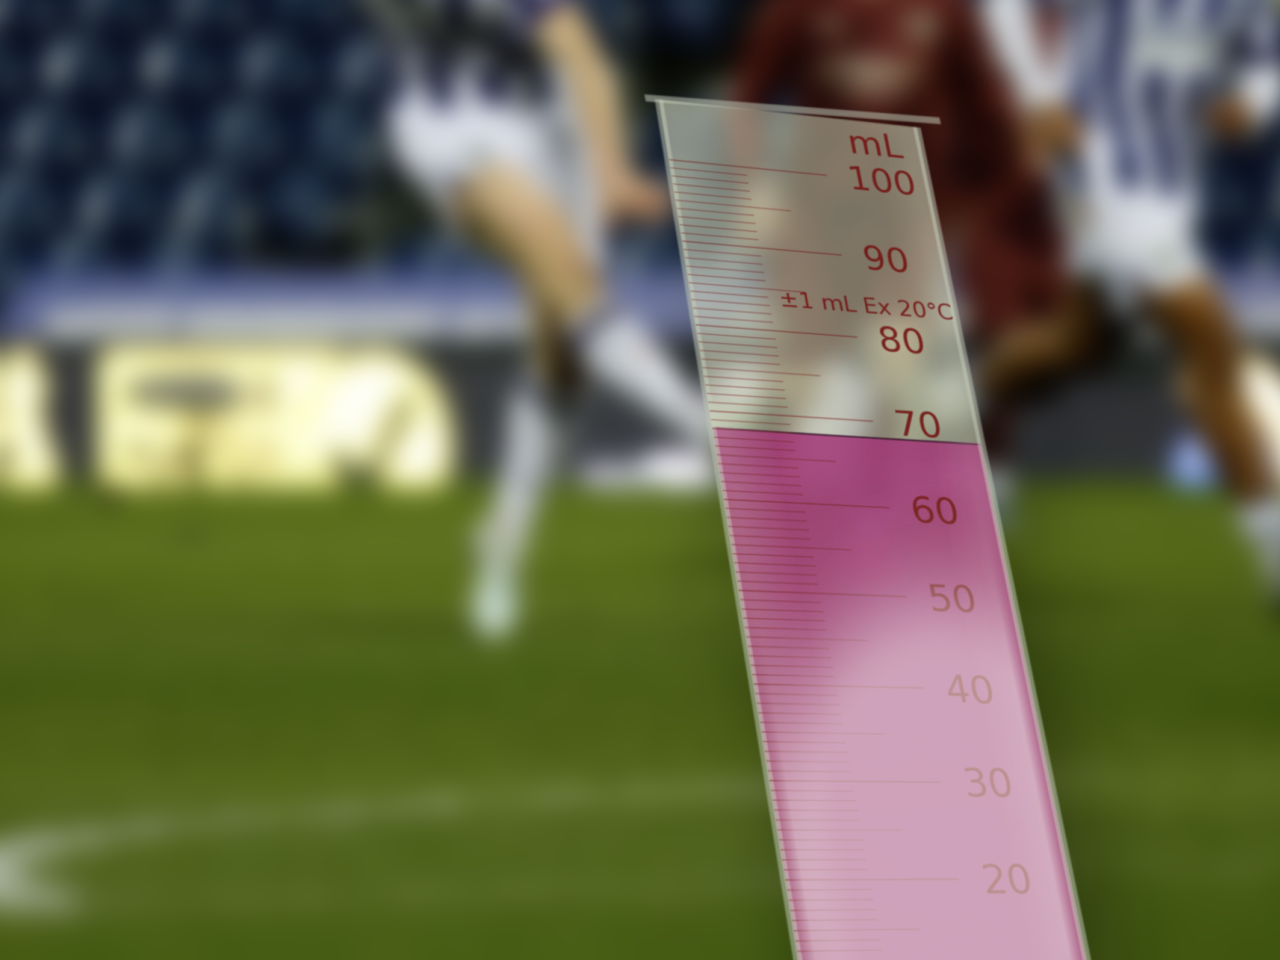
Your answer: 68 mL
